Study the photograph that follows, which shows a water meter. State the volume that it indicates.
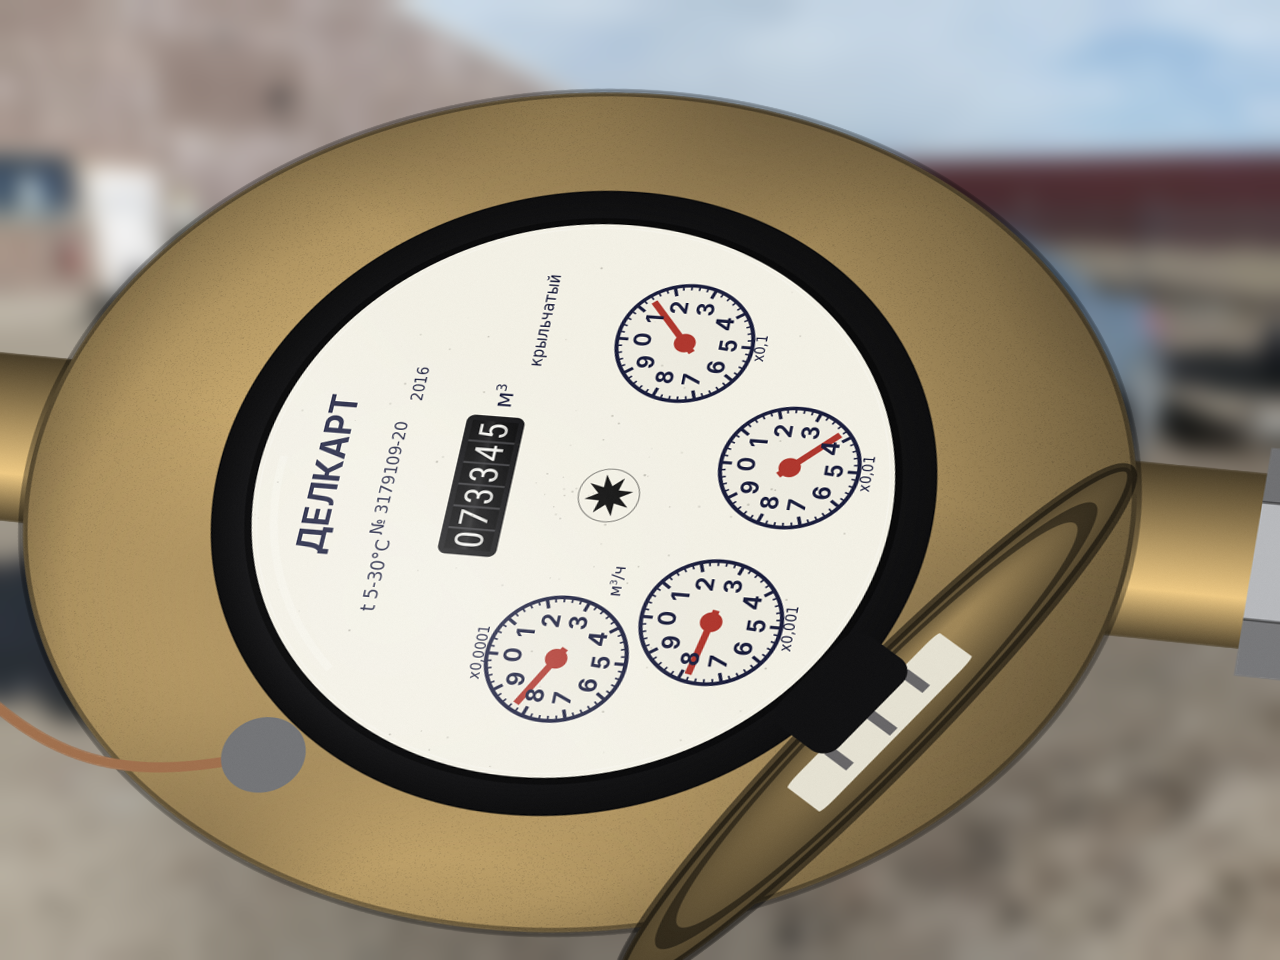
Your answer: 73345.1378 m³
